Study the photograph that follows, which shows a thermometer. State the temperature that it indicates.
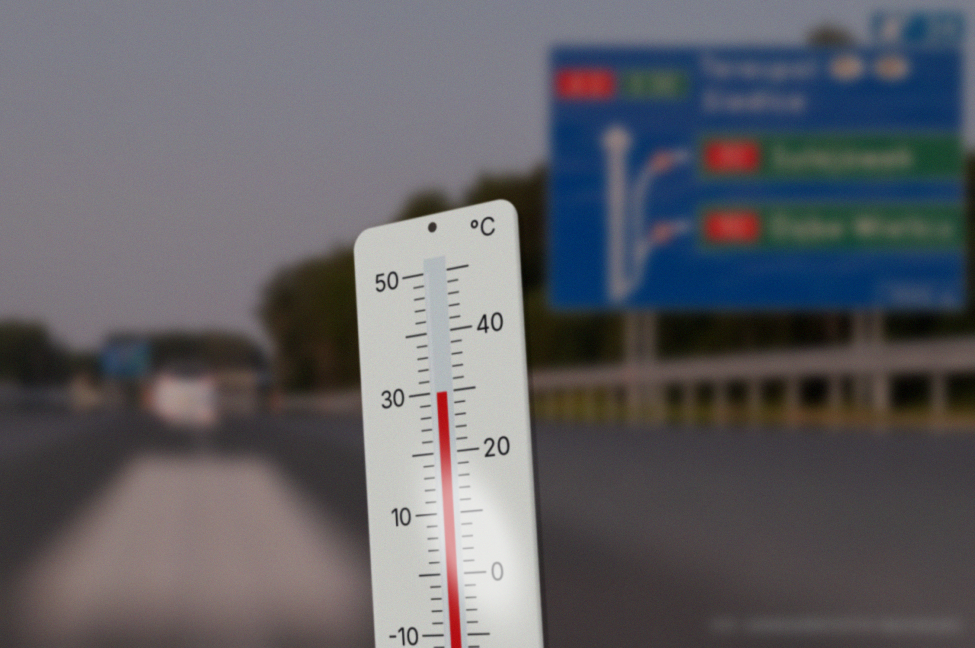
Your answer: 30 °C
